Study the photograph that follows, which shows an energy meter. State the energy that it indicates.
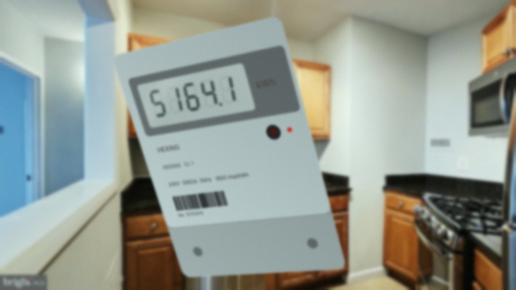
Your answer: 5164.1 kWh
